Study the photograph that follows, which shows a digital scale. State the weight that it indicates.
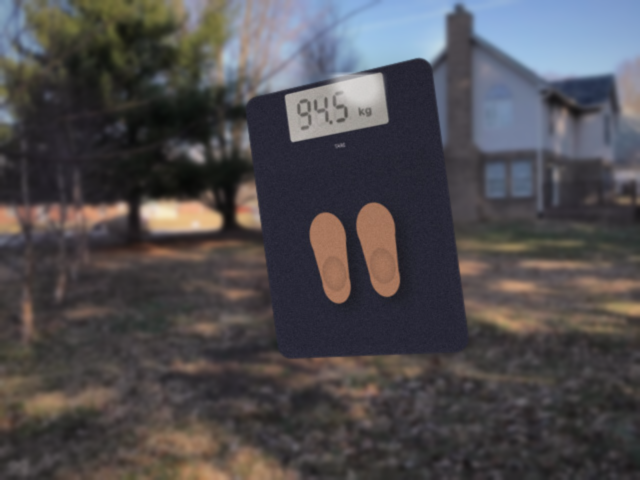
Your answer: 94.5 kg
